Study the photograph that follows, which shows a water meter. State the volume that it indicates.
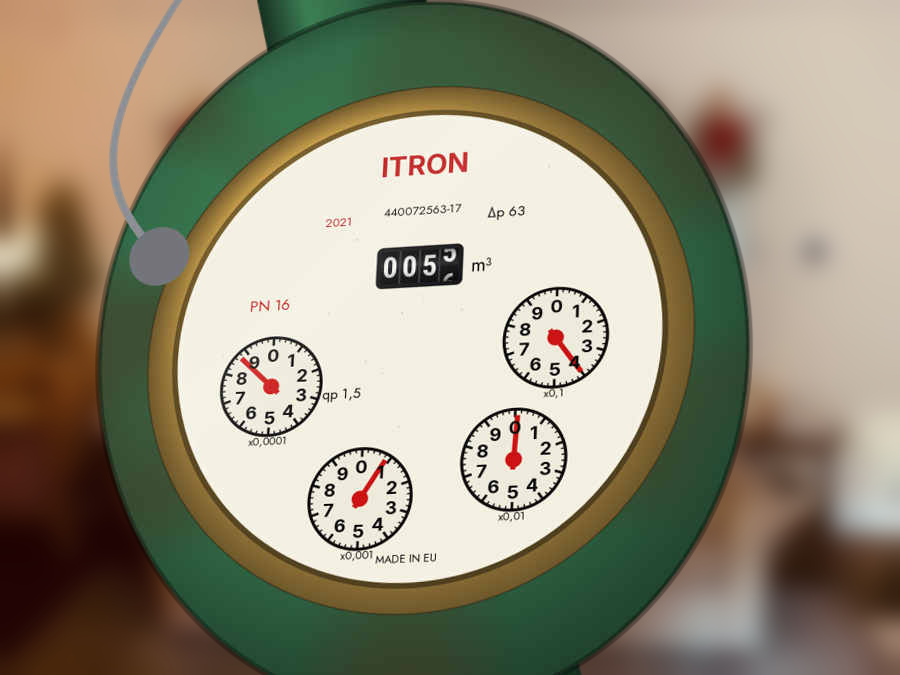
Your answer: 55.4008 m³
